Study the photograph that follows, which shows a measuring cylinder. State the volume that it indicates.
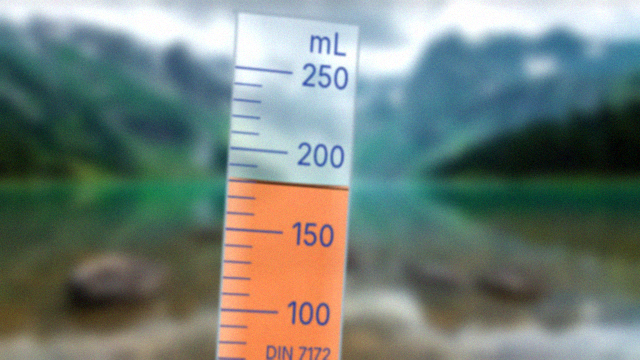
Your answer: 180 mL
